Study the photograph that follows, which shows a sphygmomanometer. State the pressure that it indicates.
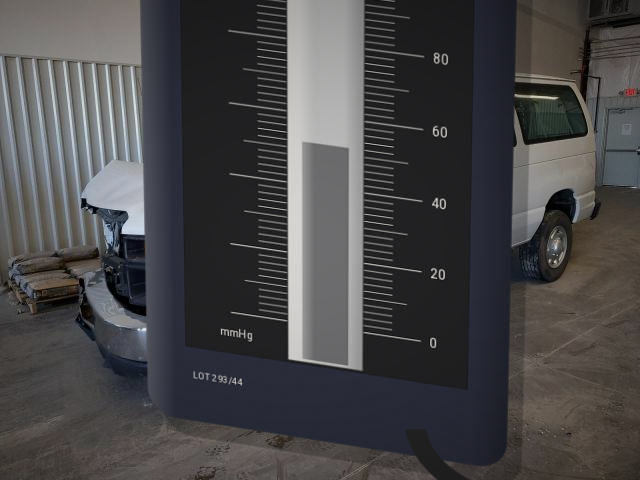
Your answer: 52 mmHg
